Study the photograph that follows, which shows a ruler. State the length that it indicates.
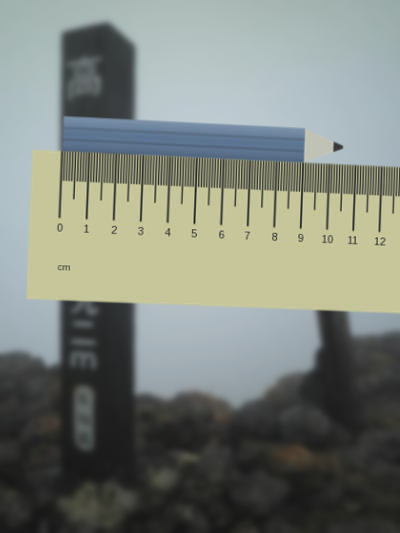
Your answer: 10.5 cm
